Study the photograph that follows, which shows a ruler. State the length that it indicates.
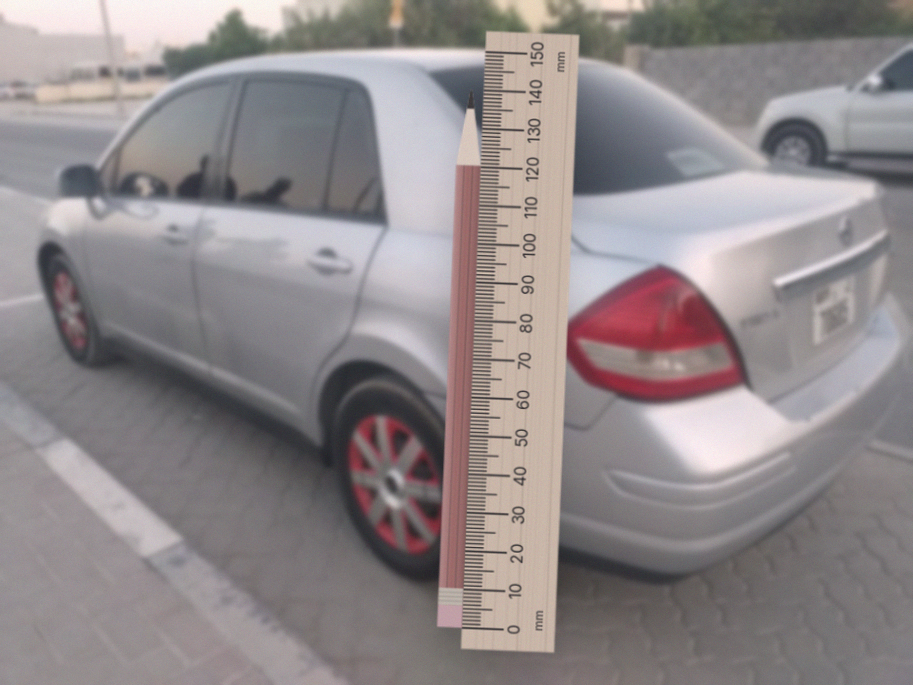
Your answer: 140 mm
